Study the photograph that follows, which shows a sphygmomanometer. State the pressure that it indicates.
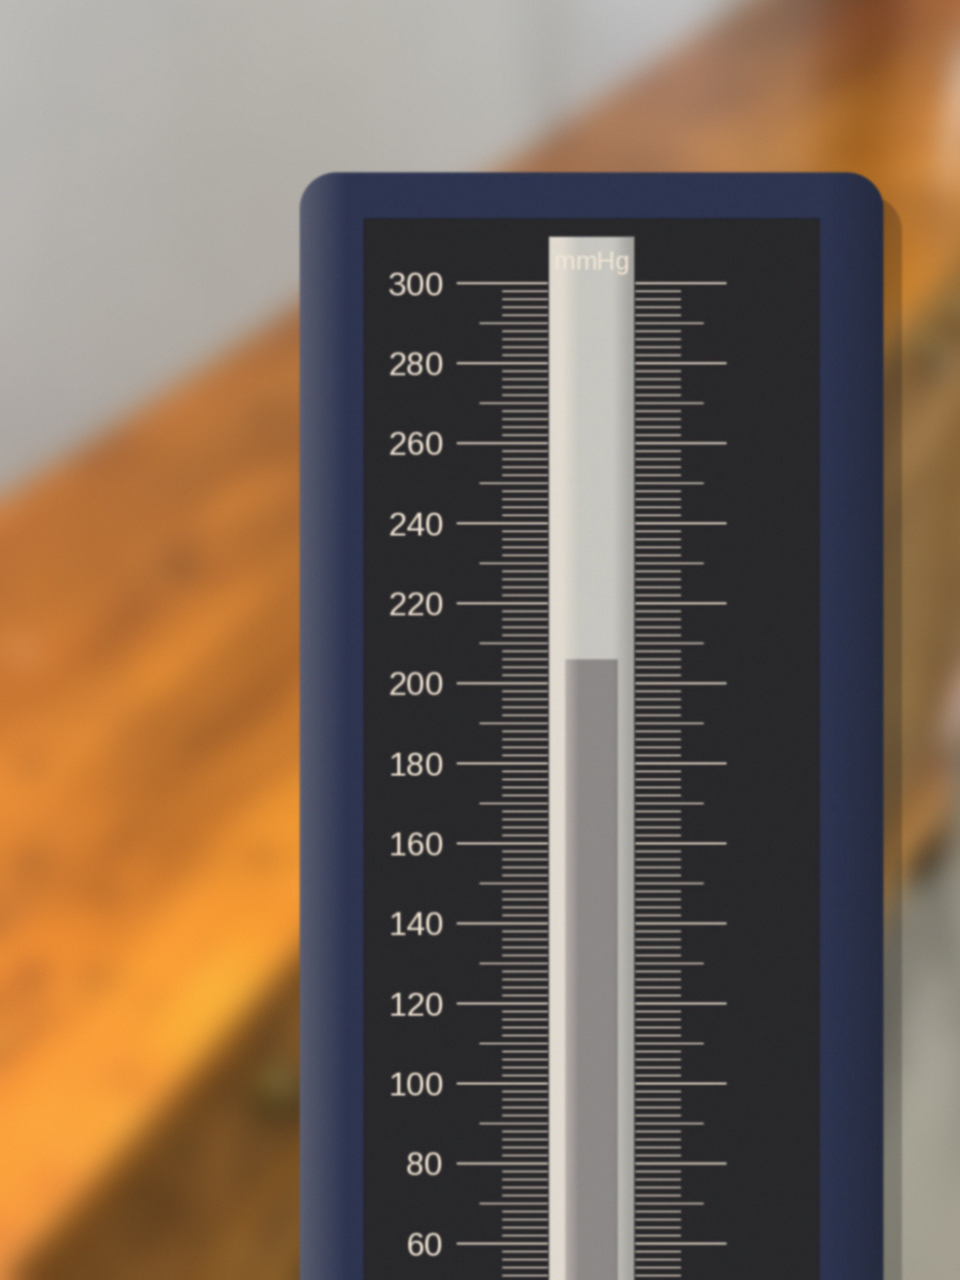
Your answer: 206 mmHg
